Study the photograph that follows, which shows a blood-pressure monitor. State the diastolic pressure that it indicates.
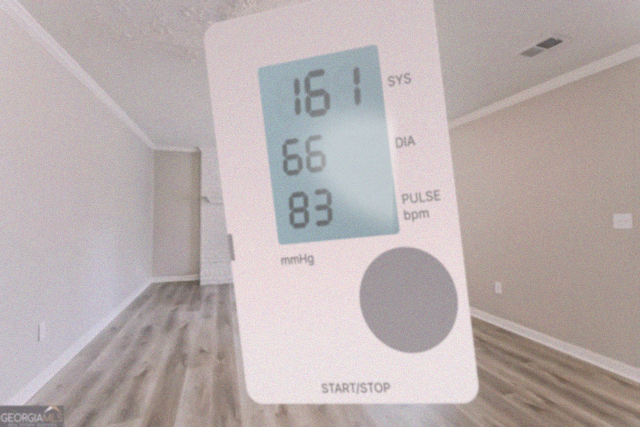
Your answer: 66 mmHg
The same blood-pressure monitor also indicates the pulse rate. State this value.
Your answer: 83 bpm
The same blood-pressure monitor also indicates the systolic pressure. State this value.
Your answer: 161 mmHg
